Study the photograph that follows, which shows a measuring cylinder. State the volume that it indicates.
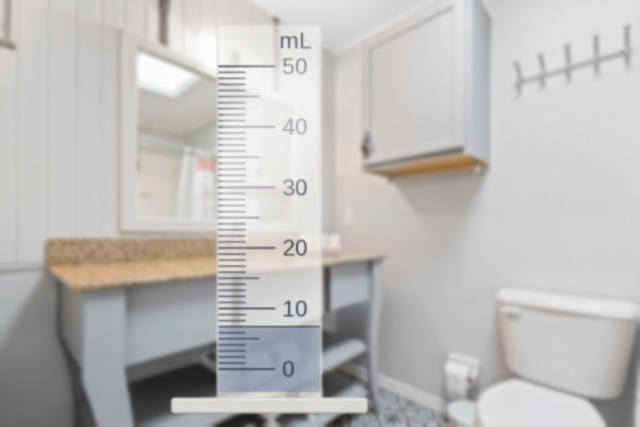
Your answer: 7 mL
